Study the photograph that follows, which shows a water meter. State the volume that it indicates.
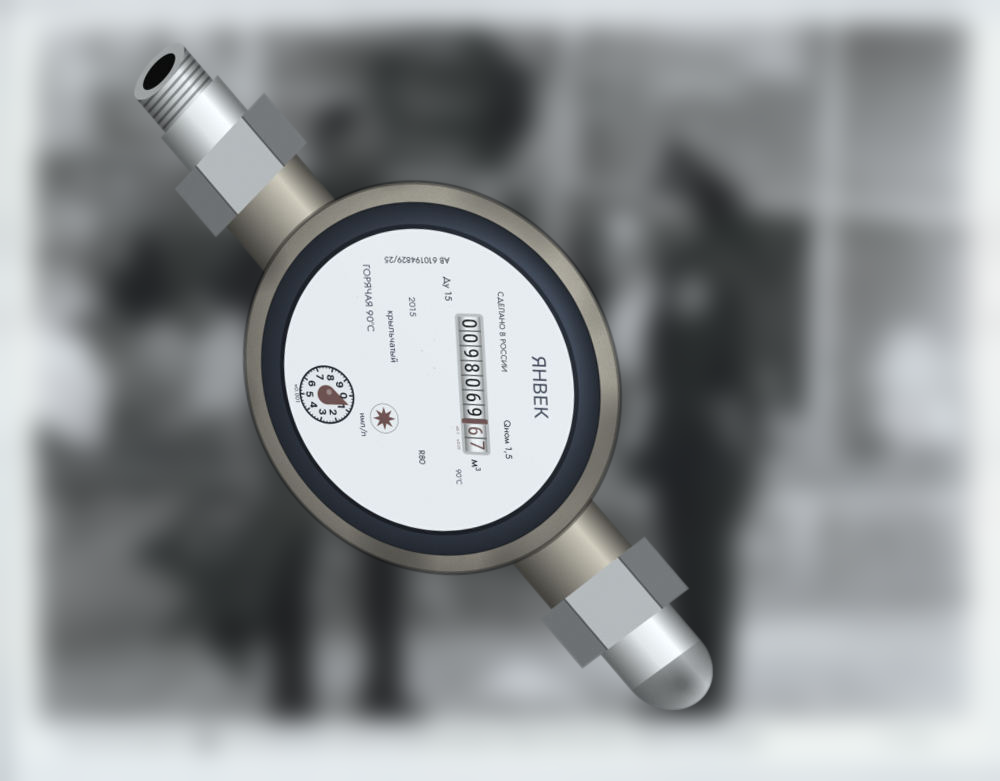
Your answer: 98069.670 m³
